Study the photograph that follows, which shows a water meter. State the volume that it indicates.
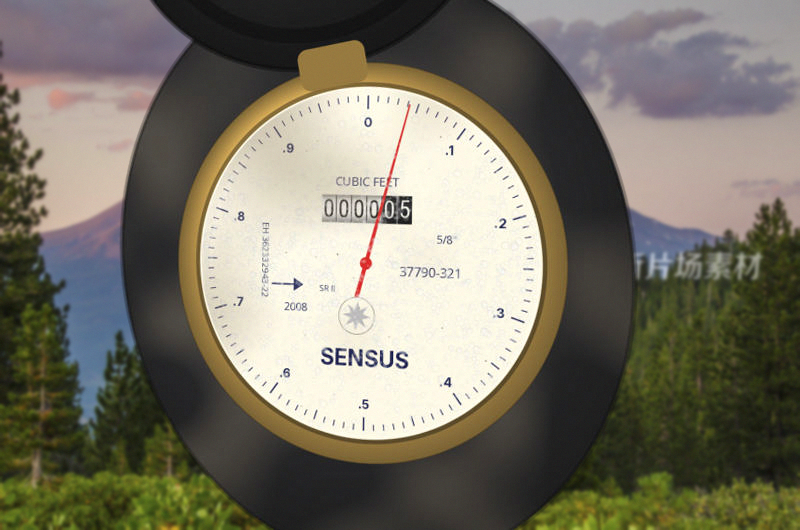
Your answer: 5.04 ft³
